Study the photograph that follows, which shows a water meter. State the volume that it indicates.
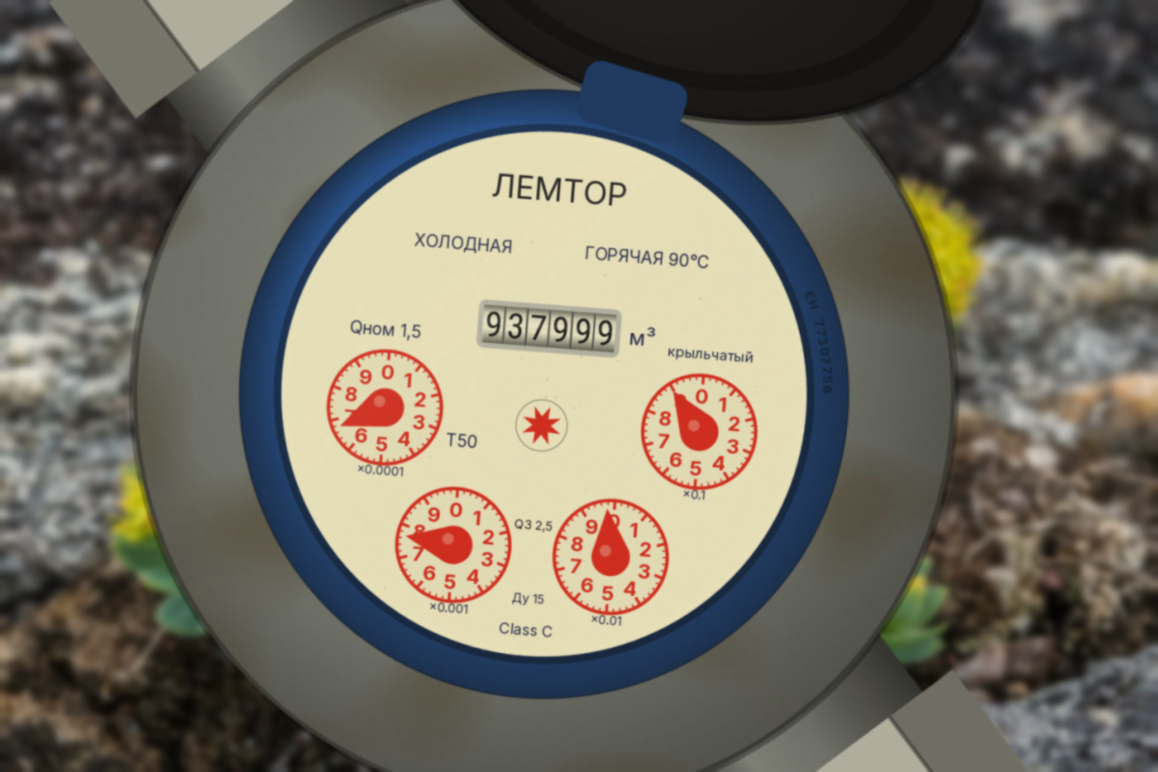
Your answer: 937999.8976 m³
